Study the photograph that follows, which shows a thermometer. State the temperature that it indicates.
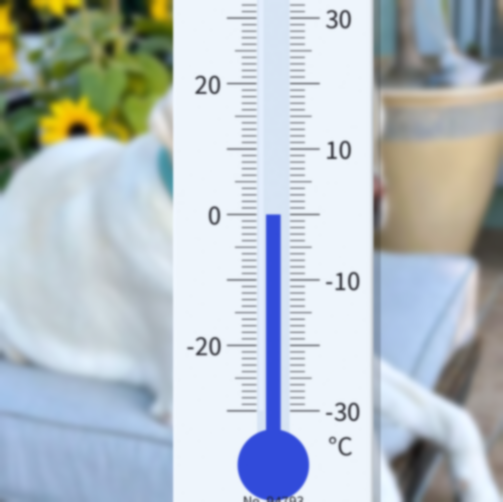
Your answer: 0 °C
